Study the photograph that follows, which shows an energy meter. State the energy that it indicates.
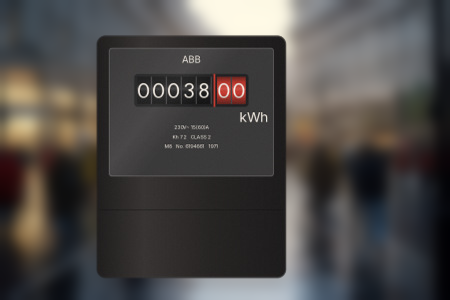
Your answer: 38.00 kWh
